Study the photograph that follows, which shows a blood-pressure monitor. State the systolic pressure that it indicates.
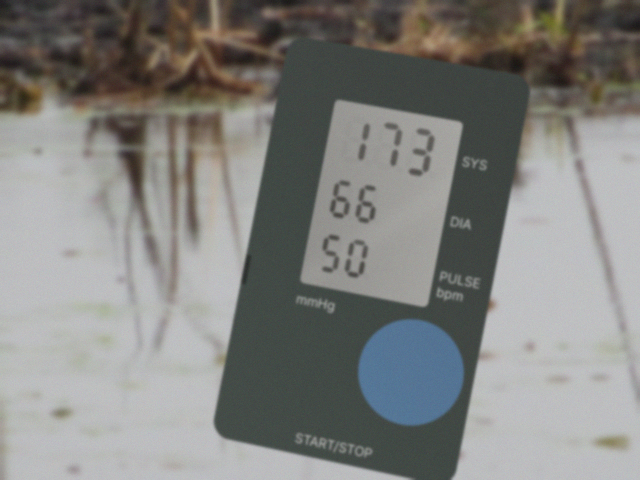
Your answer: 173 mmHg
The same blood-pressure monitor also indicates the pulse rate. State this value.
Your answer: 50 bpm
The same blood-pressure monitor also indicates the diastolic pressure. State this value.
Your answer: 66 mmHg
